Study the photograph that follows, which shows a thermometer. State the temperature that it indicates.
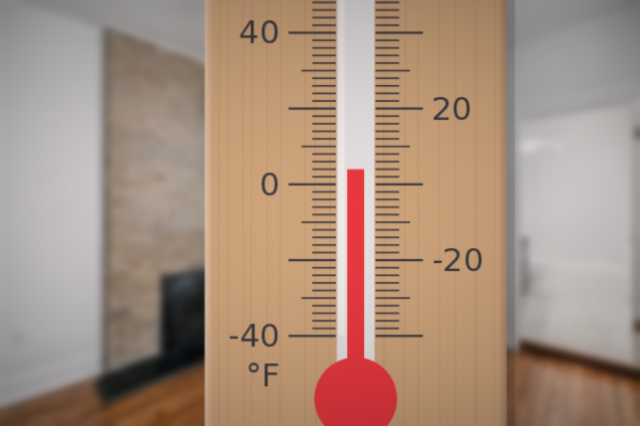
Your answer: 4 °F
